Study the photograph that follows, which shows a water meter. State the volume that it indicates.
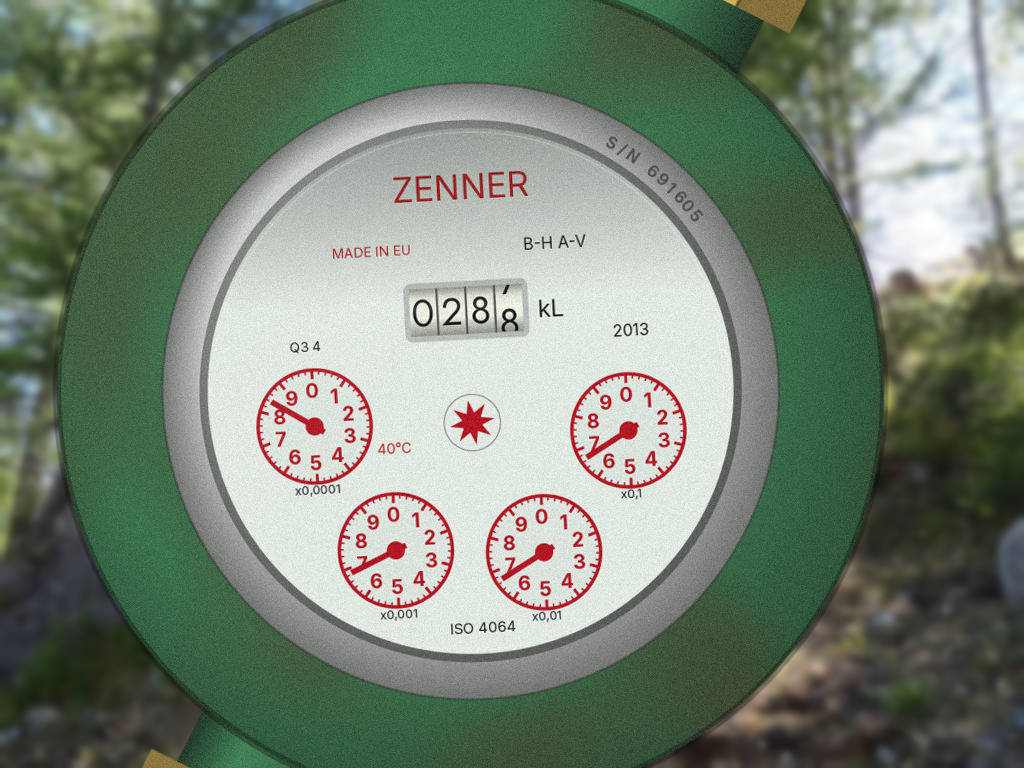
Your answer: 287.6668 kL
